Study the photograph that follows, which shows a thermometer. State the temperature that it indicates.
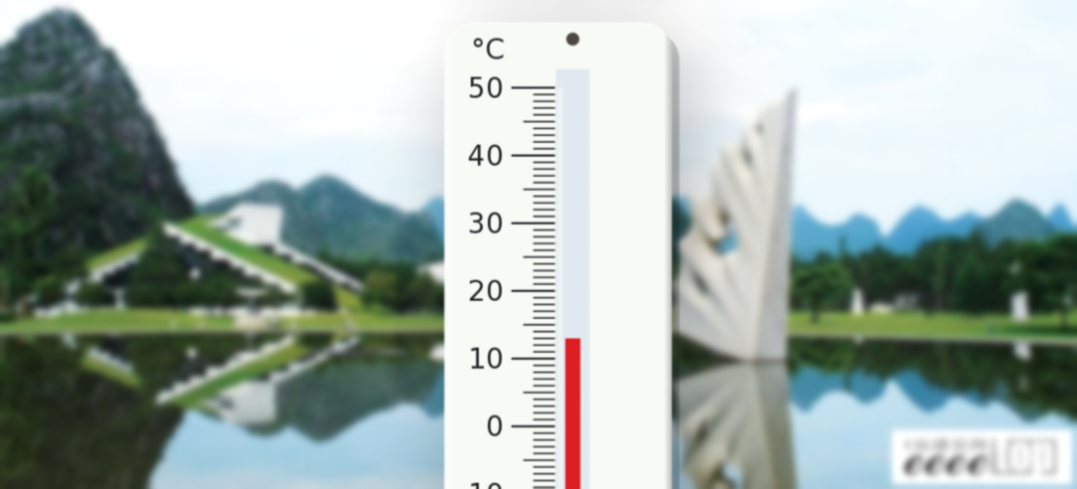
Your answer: 13 °C
